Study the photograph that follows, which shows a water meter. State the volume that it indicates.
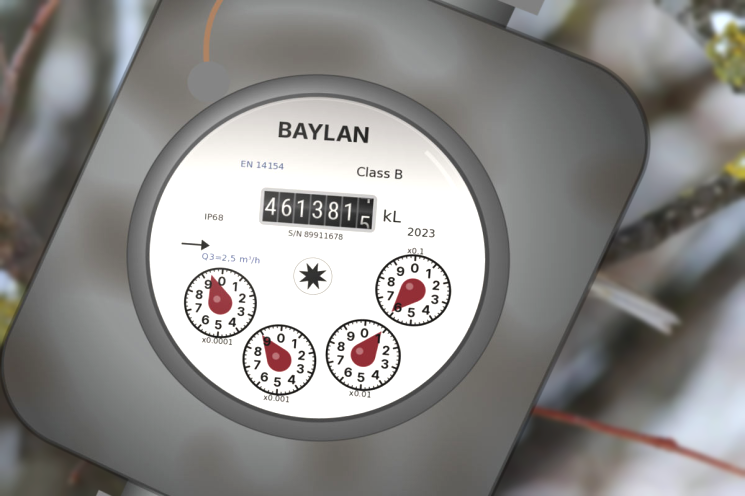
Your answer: 4613814.6089 kL
